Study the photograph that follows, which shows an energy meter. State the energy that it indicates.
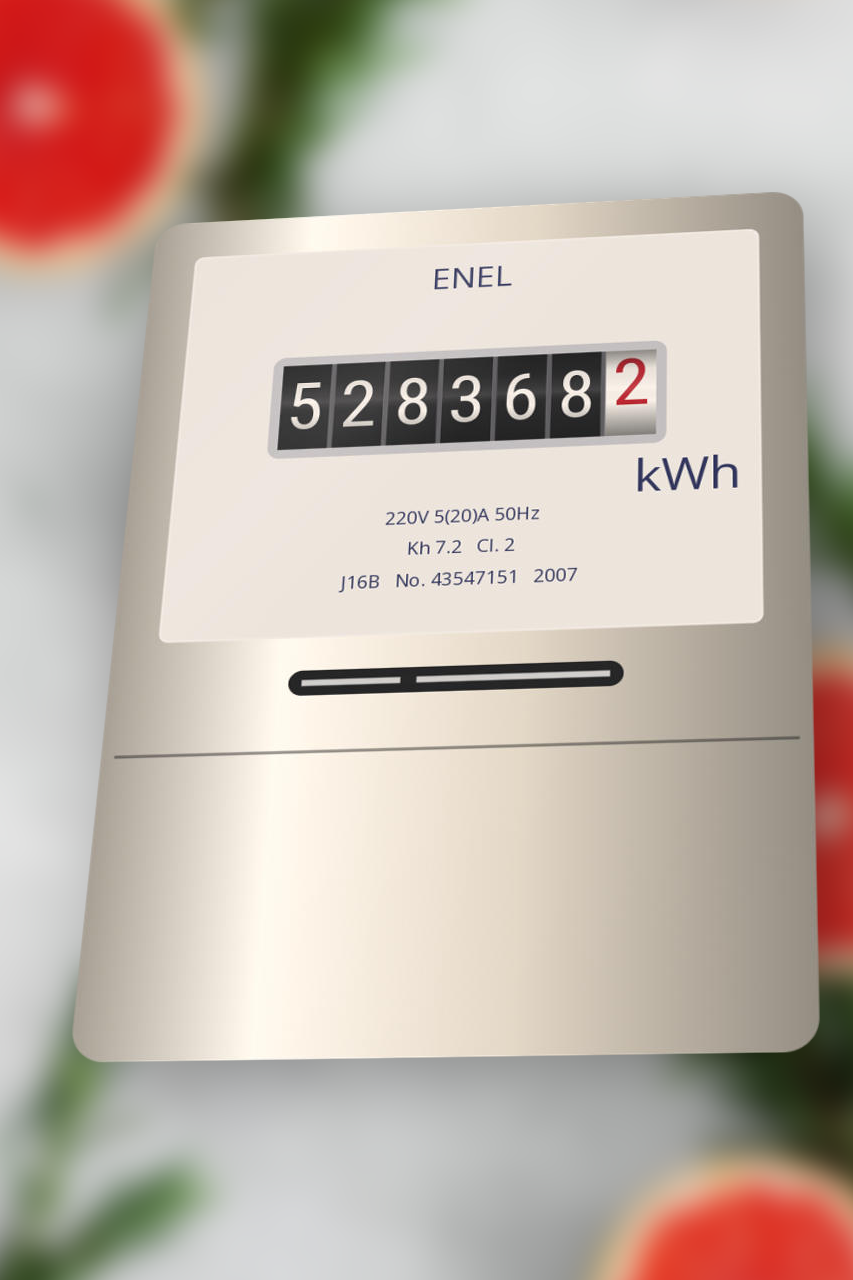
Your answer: 528368.2 kWh
